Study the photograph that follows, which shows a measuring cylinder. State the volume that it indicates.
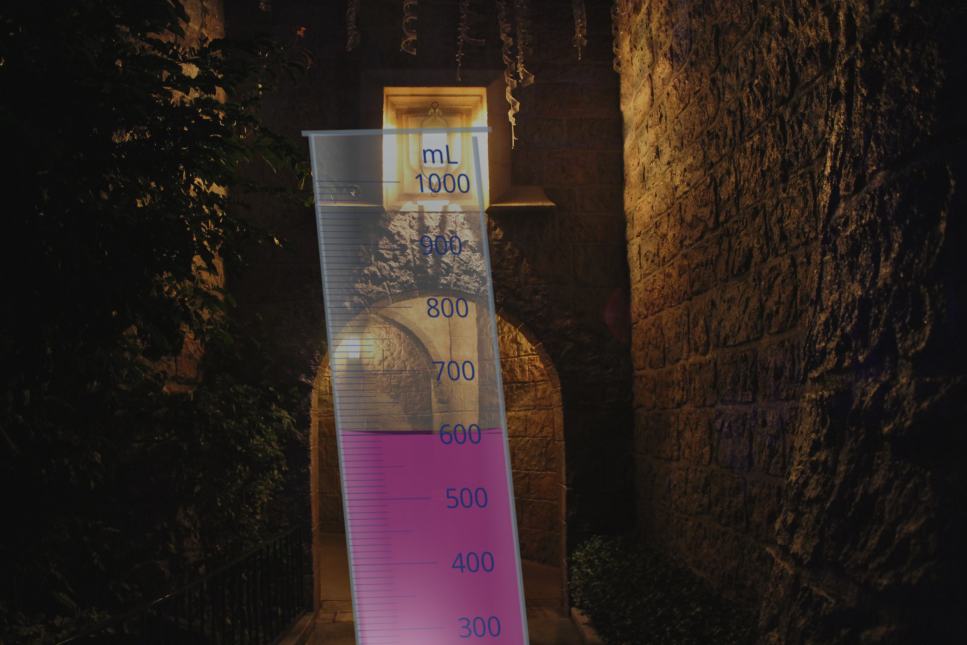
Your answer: 600 mL
